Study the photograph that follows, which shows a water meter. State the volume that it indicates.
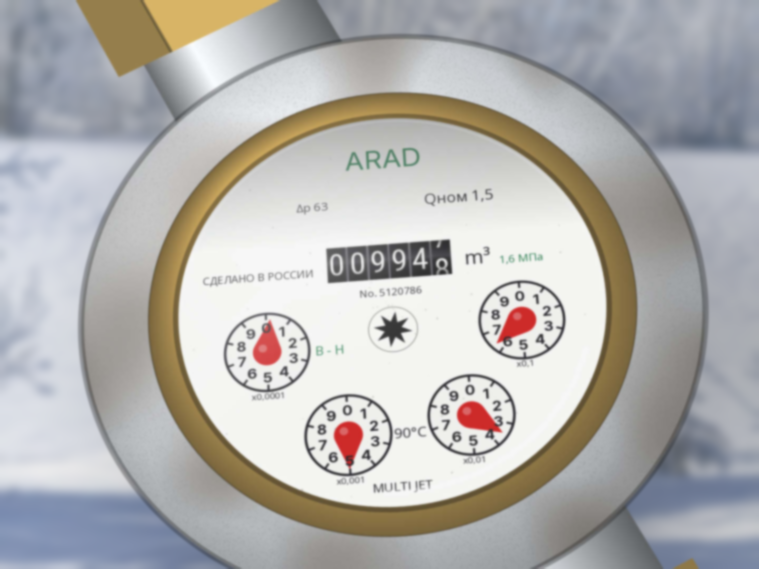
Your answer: 9947.6350 m³
